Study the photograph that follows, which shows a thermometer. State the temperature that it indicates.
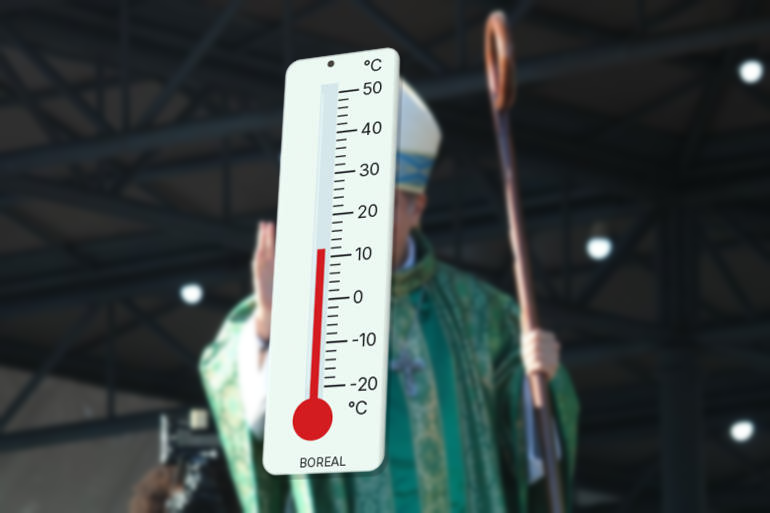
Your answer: 12 °C
